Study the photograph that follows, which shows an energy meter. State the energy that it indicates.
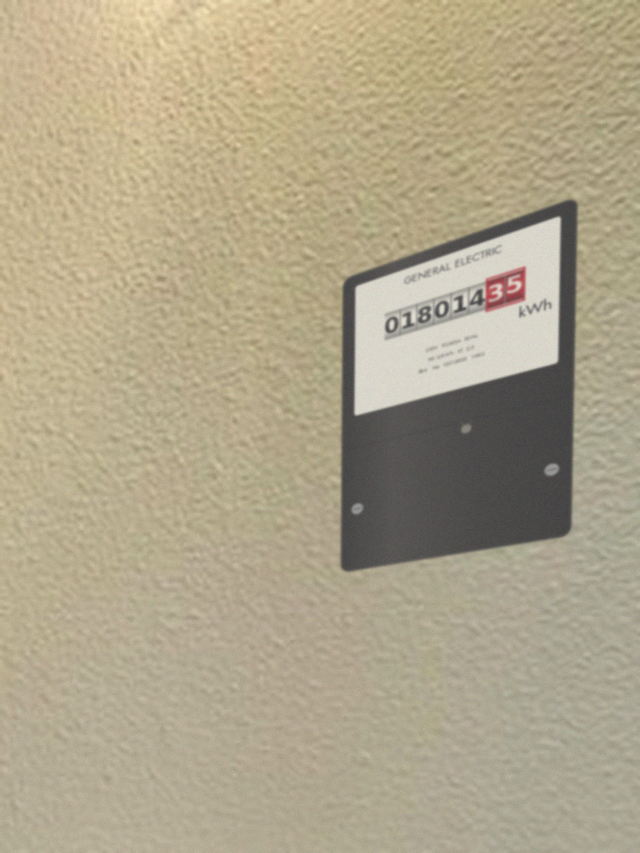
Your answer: 18014.35 kWh
